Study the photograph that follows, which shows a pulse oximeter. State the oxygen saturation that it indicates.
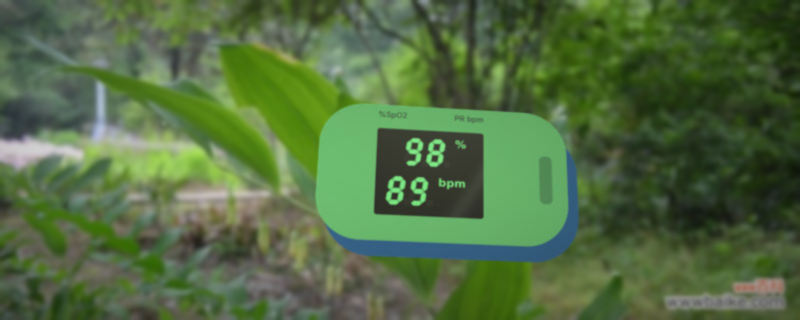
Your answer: 98 %
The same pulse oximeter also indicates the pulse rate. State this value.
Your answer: 89 bpm
